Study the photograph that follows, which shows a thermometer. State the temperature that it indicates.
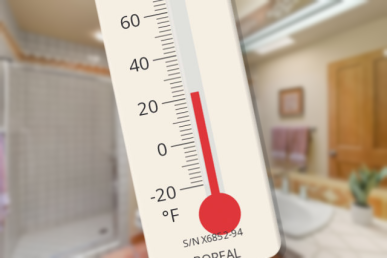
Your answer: 22 °F
